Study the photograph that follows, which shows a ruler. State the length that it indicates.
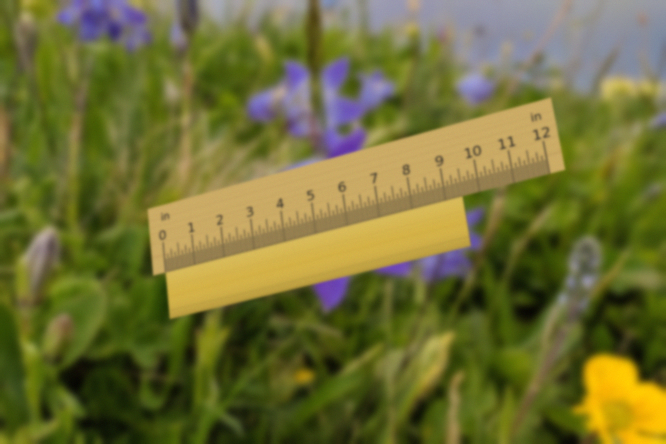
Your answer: 9.5 in
